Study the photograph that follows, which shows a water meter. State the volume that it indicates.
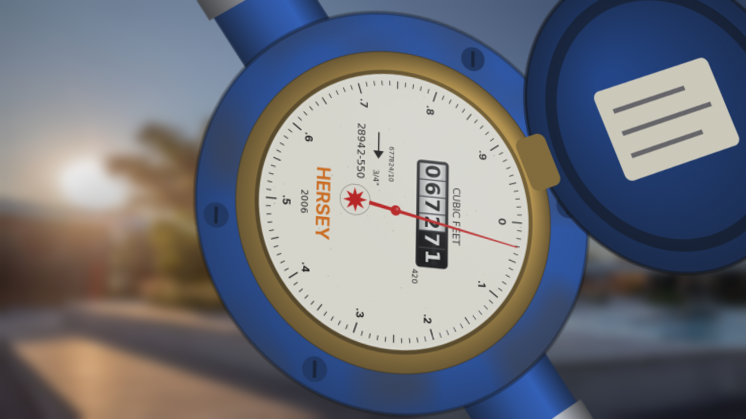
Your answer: 67271.03 ft³
